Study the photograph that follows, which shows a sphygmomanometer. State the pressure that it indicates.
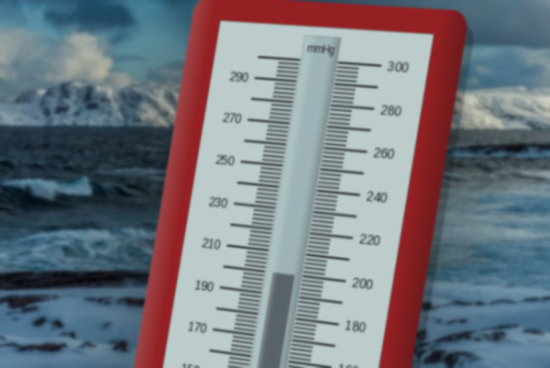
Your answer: 200 mmHg
